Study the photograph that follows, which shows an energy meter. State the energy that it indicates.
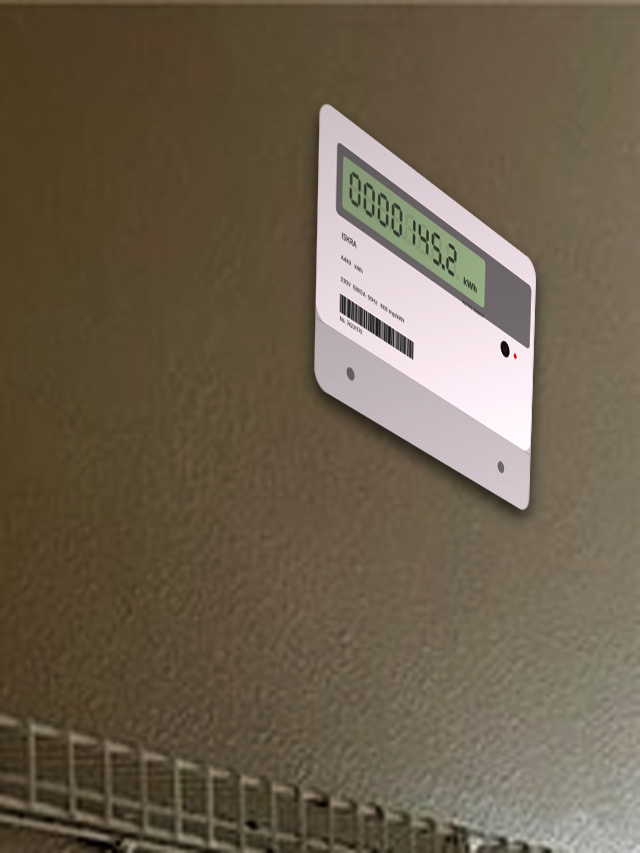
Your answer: 145.2 kWh
